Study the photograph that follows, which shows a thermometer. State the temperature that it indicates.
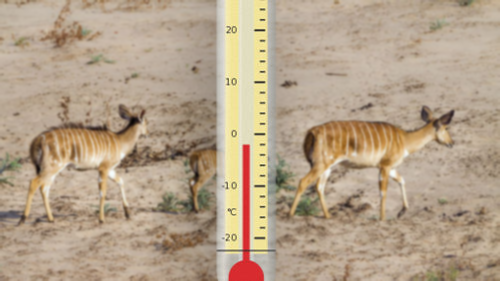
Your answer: -2 °C
